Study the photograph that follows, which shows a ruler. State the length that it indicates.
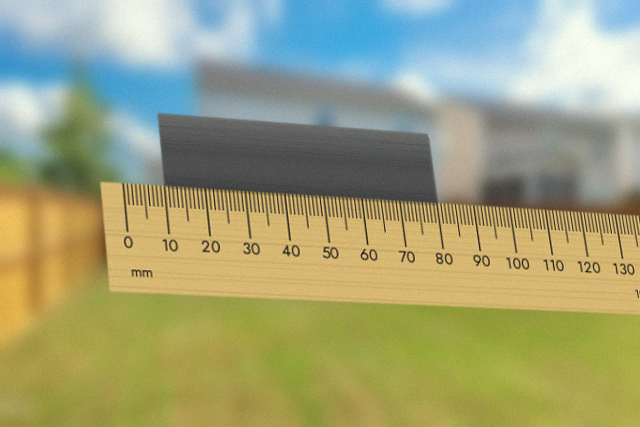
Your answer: 70 mm
